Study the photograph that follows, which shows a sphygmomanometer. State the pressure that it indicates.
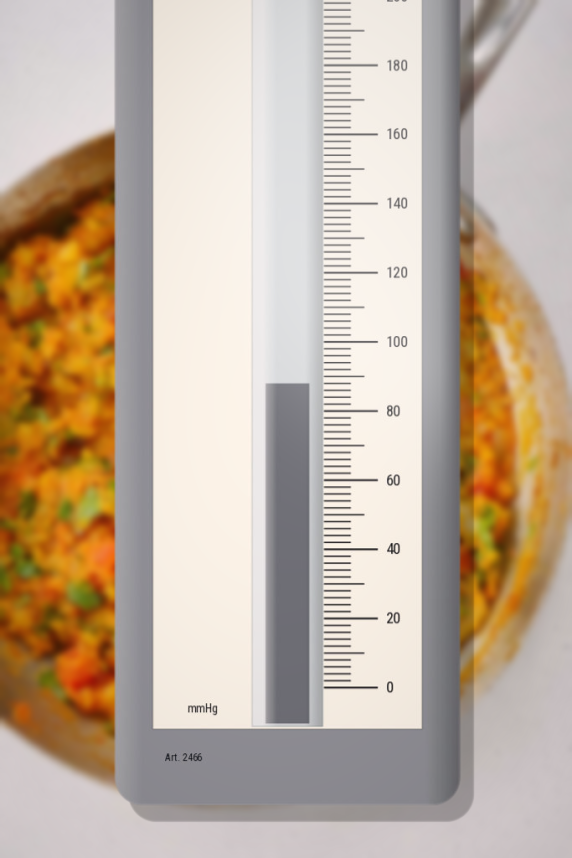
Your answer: 88 mmHg
